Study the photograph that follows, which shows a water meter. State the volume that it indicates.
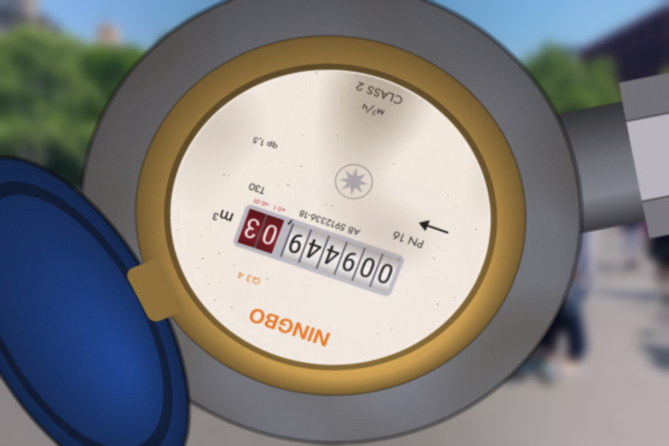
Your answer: 9449.03 m³
